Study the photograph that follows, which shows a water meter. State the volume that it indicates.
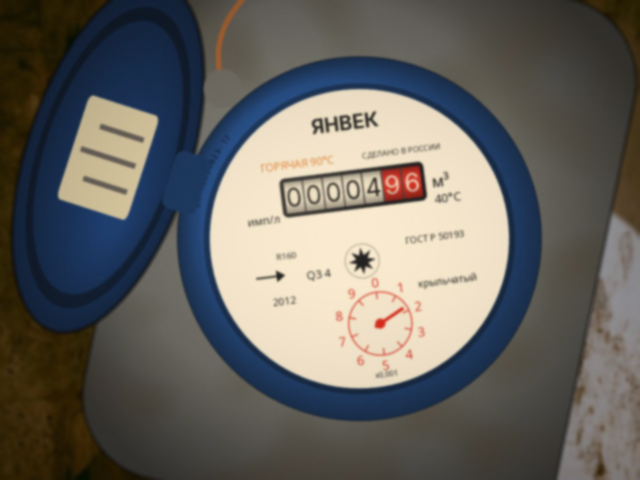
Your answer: 4.961 m³
